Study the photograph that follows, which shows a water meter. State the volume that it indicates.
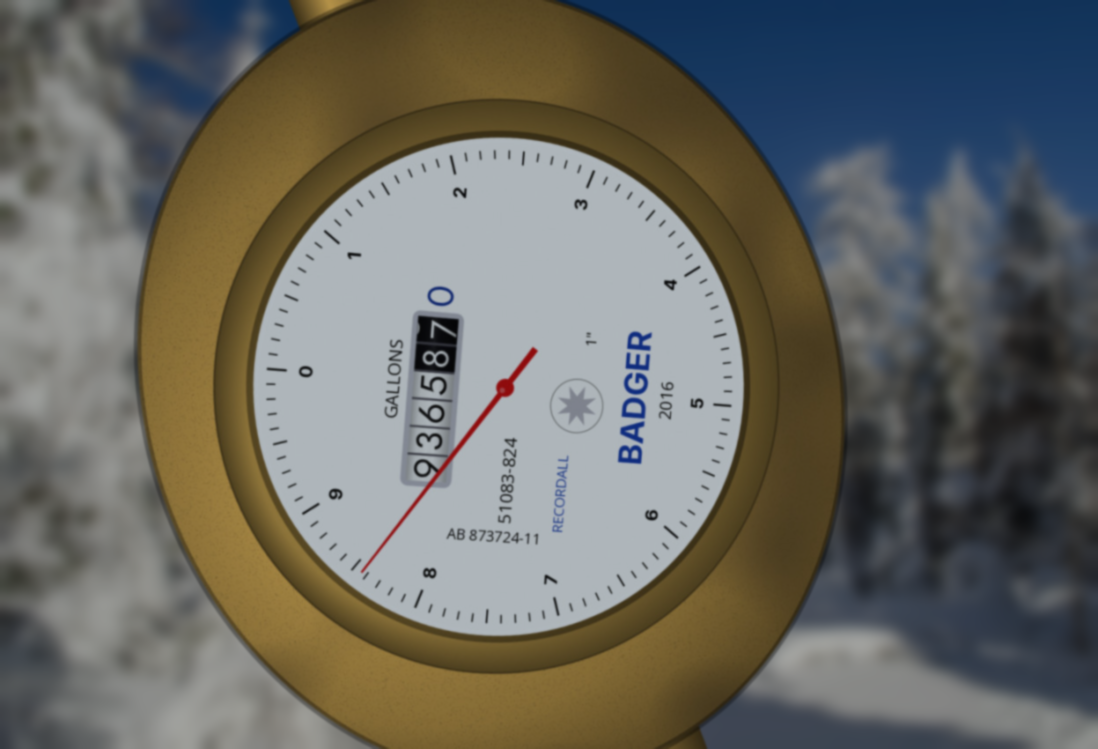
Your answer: 9365868.4 gal
